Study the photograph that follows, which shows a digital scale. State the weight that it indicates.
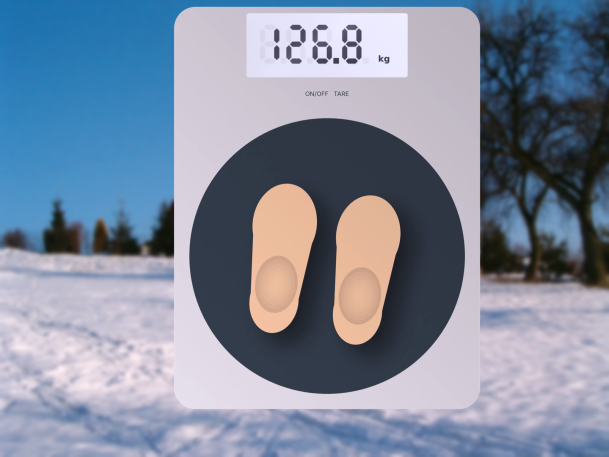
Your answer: 126.8 kg
